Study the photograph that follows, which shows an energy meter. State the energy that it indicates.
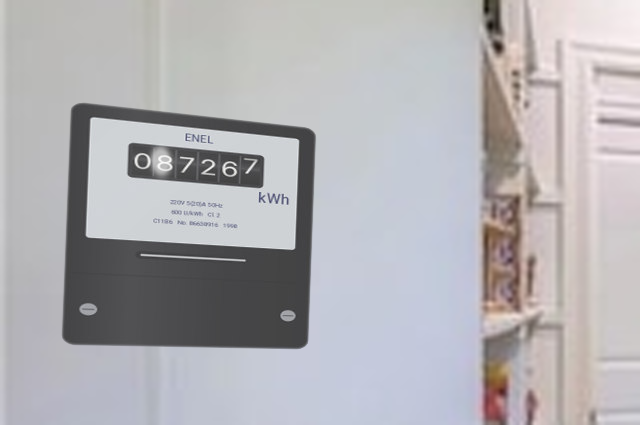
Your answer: 87267 kWh
